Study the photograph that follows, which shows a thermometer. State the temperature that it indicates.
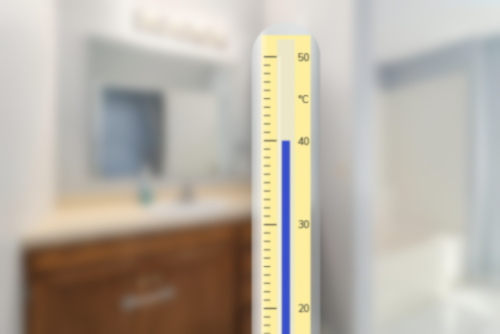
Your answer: 40 °C
